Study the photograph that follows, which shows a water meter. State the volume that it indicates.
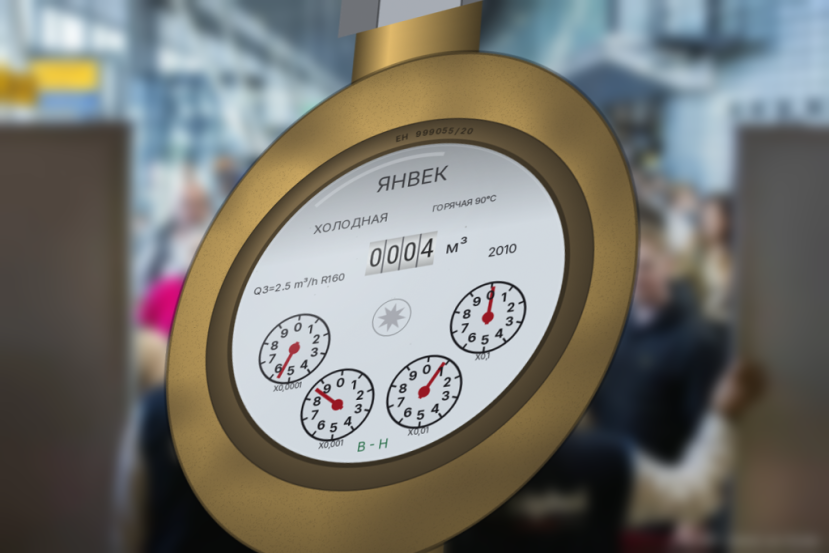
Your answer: 4.0085 m³
